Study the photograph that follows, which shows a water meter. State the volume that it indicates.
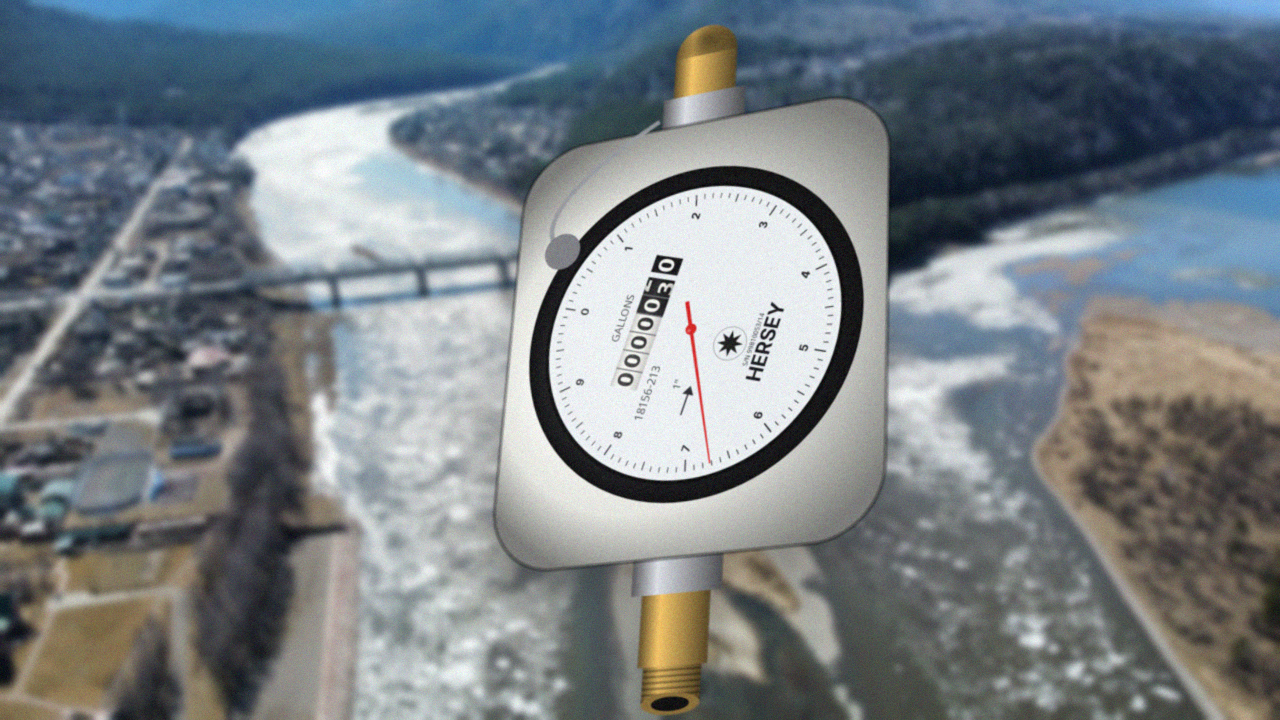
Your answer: 26.7 gal
